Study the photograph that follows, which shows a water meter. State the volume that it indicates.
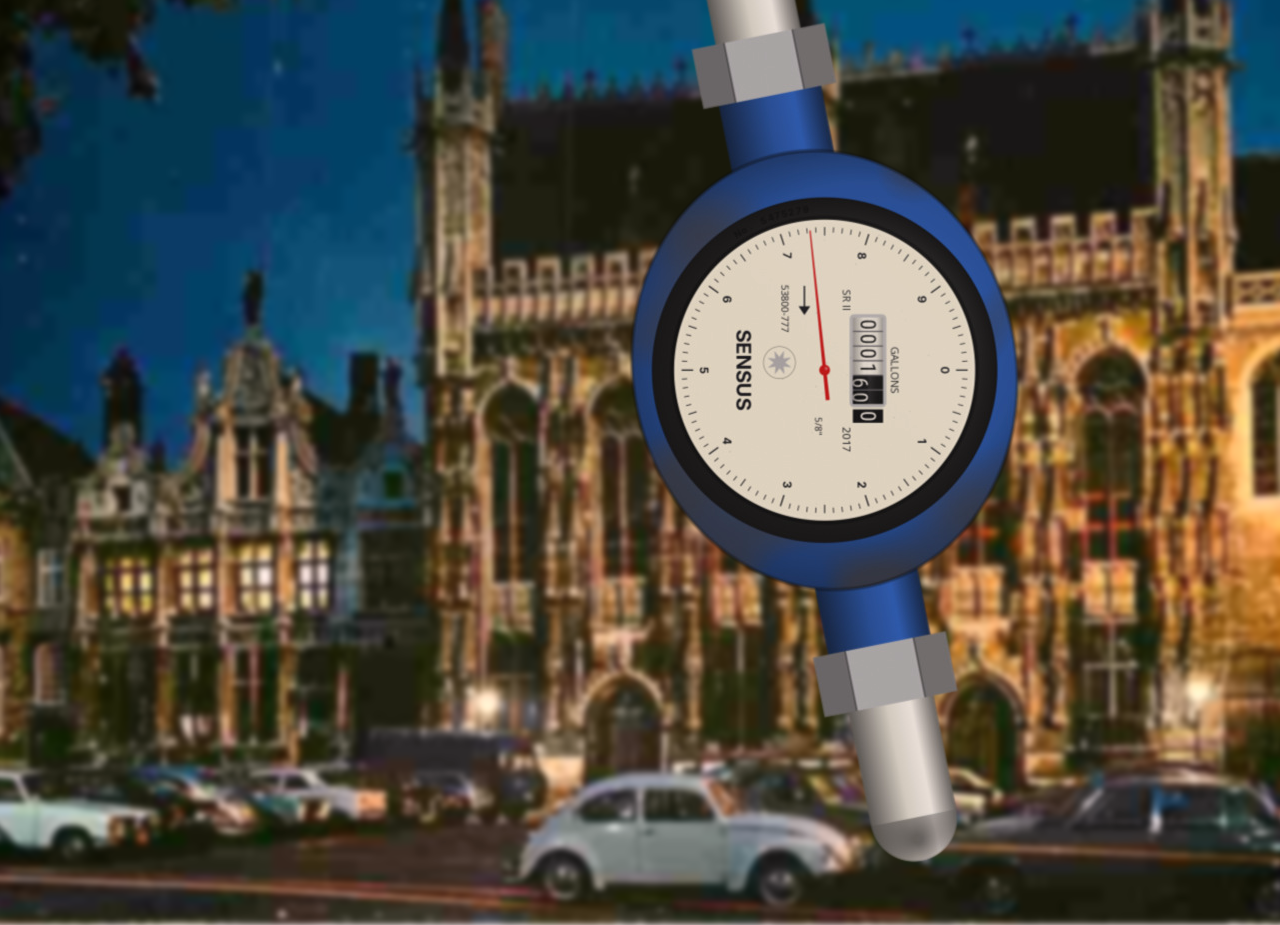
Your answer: 1597.3 gal
